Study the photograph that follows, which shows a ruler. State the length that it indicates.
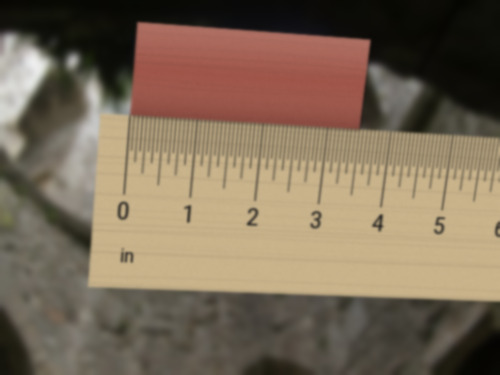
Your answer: 3.5 in
